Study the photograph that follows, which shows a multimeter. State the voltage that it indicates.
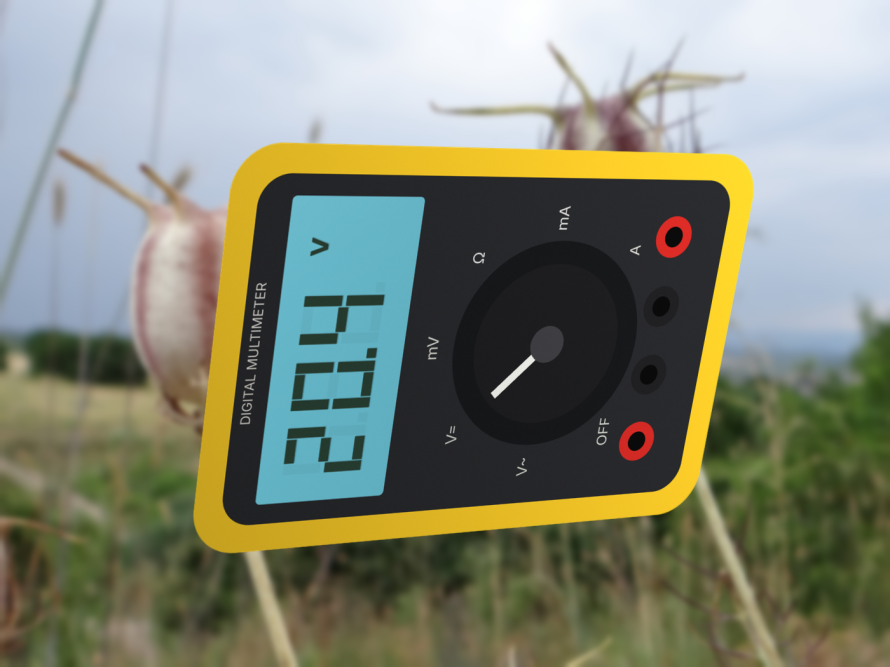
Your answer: 20.4 V
